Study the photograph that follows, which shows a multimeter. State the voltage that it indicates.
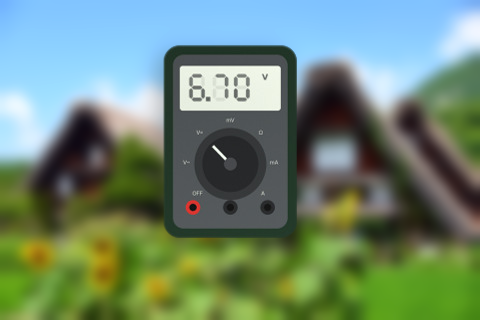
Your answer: 6.70 V
